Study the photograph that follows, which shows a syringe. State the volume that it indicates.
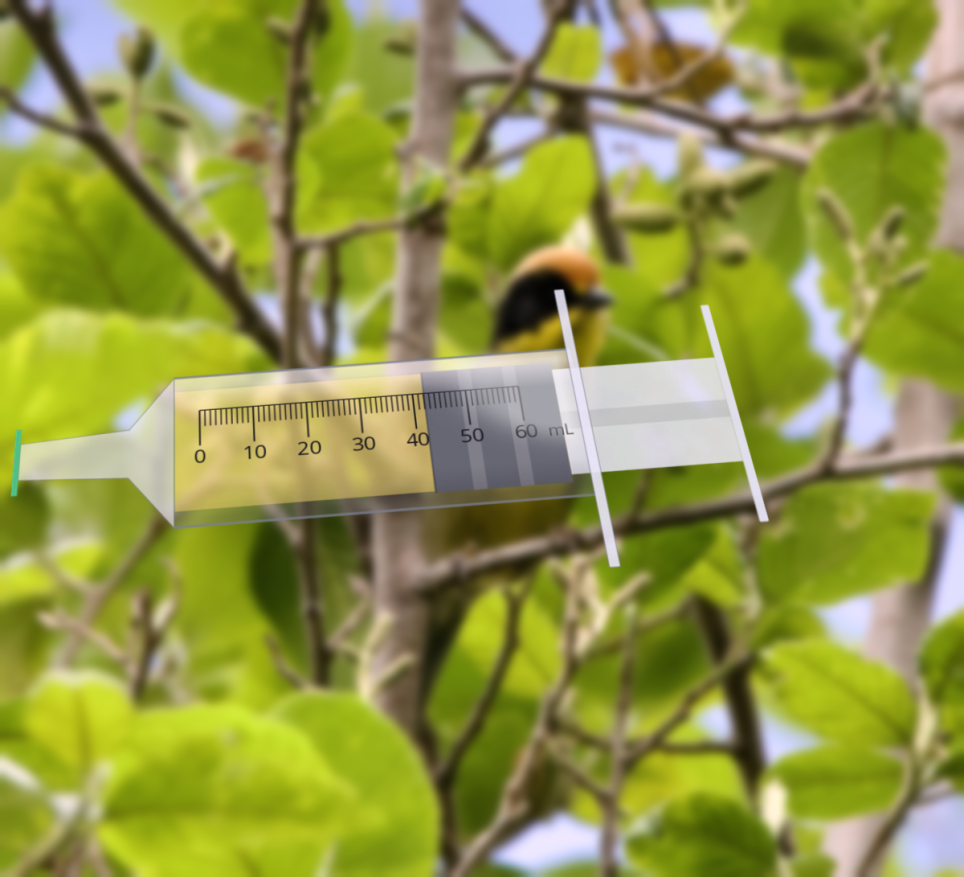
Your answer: 42 mL
